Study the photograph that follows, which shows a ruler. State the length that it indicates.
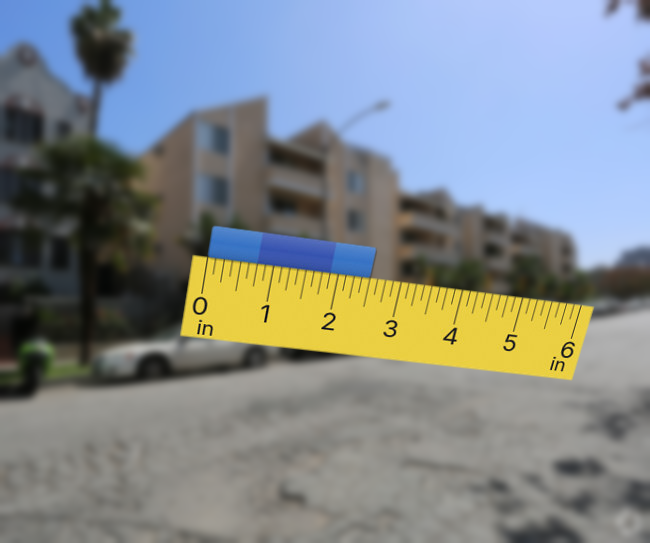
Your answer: 2.5 in
